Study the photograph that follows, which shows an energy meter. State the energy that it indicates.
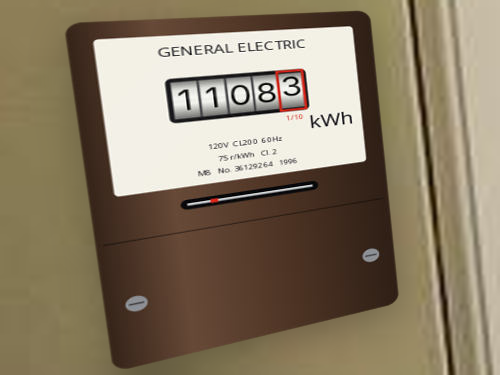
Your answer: 1108.3 kWh
